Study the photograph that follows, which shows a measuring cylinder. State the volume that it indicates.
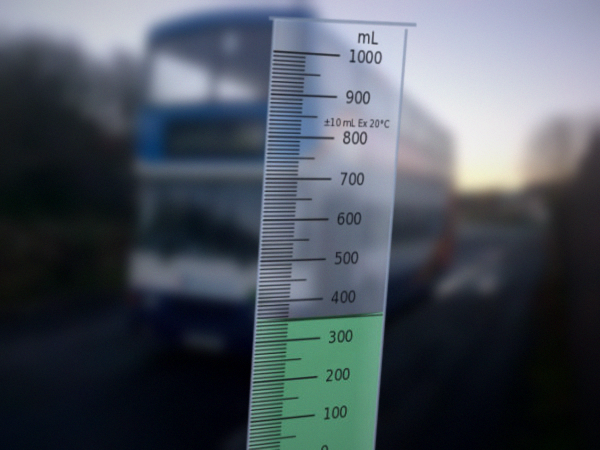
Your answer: 350 mL
